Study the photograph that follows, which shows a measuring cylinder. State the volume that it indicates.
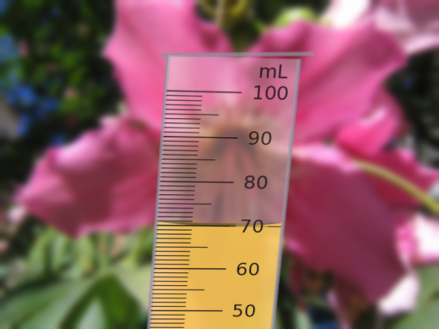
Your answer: 70 mL
